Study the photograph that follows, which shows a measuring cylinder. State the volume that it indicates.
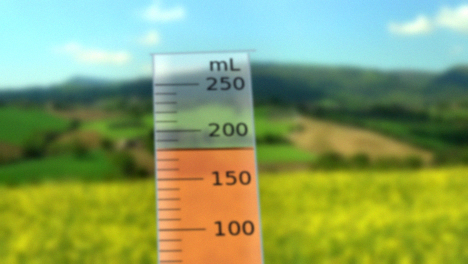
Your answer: 180 mL
